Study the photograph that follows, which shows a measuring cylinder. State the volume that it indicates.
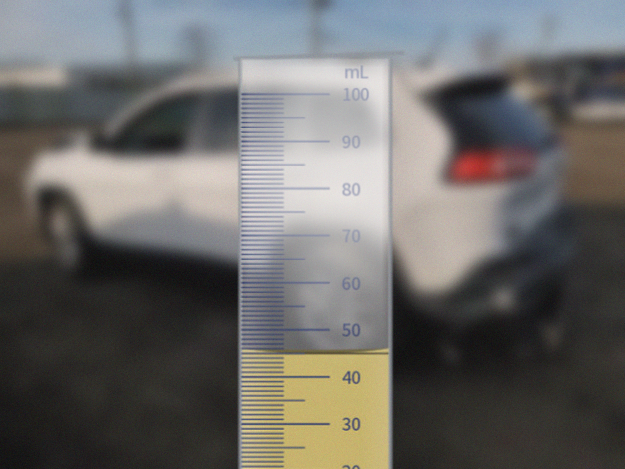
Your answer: 45 mL
